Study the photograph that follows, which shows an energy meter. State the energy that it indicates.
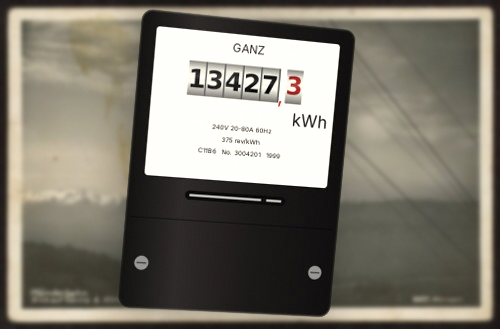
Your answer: 13427.3 kWh
